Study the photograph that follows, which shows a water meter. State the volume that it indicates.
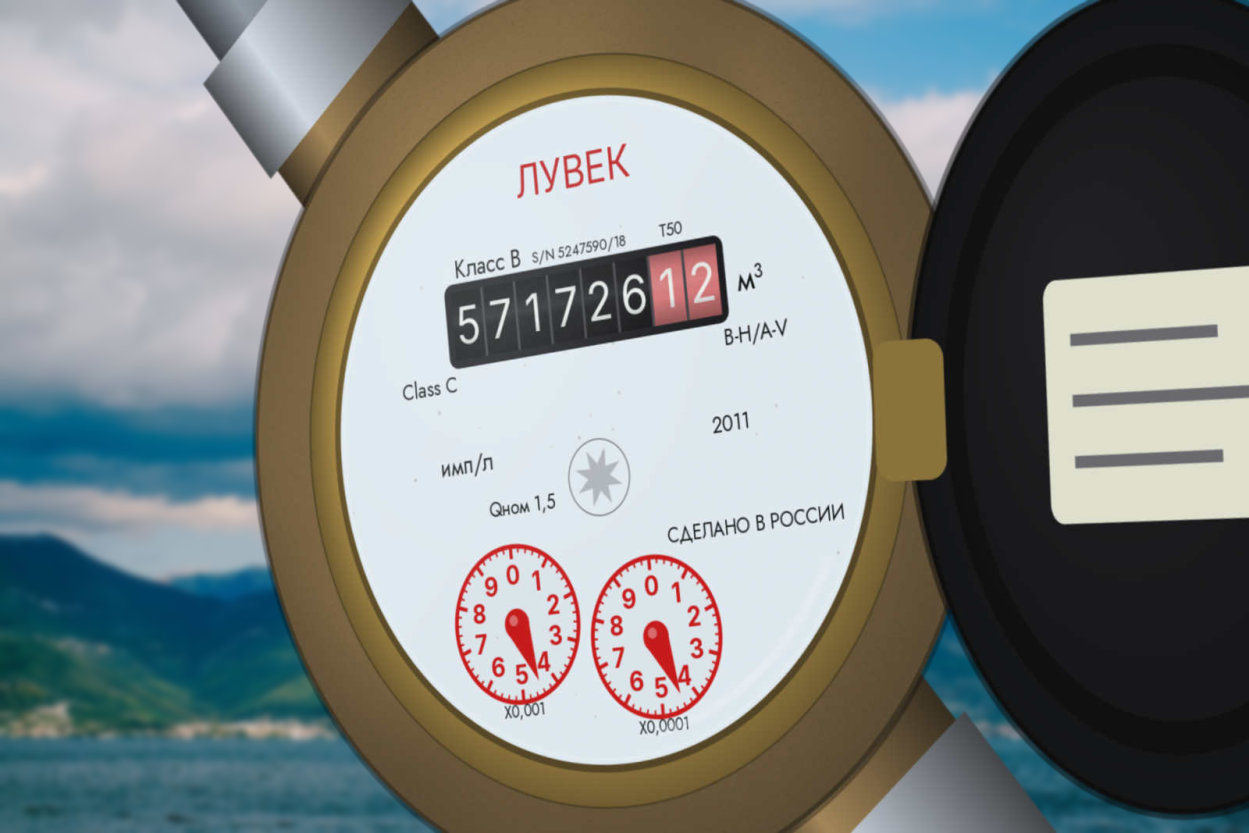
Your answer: 571726.1244 m³
